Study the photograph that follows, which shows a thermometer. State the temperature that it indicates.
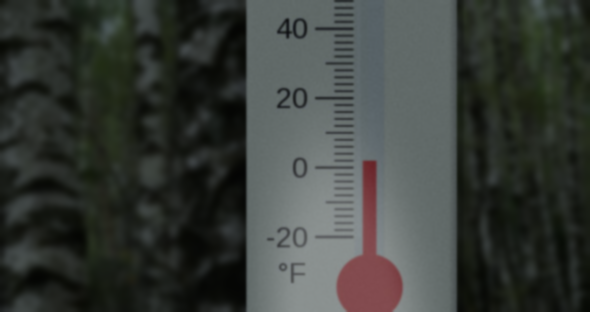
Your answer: 2 °F
